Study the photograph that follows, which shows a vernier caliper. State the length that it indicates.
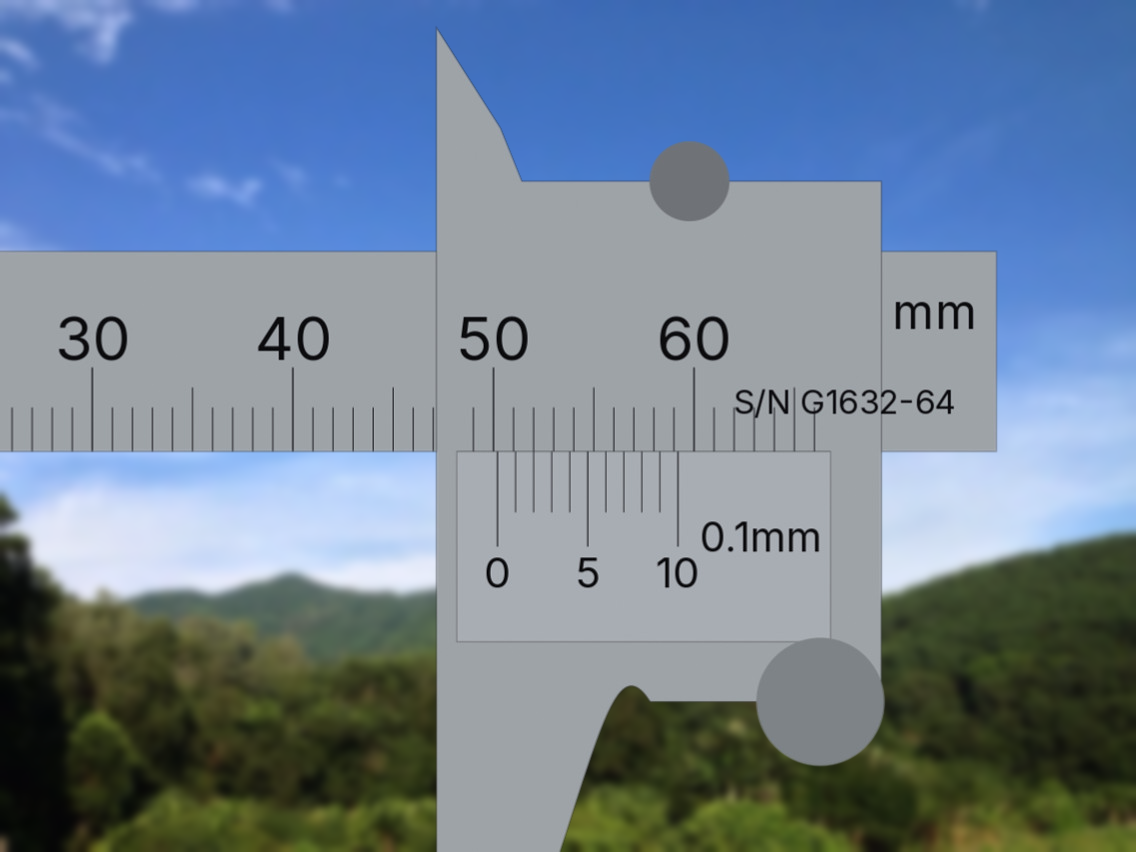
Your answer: 50.2 mm
